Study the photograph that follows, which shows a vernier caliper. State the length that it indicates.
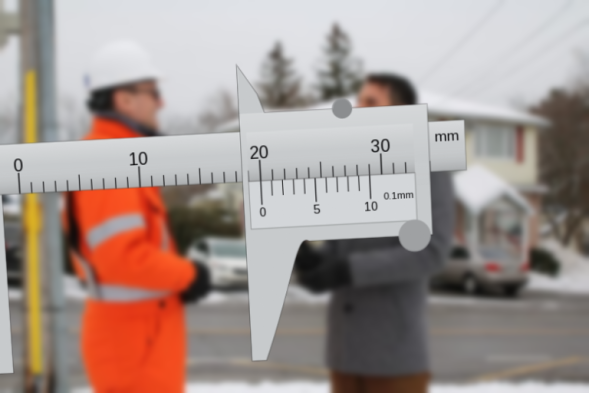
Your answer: 20.0 mm
